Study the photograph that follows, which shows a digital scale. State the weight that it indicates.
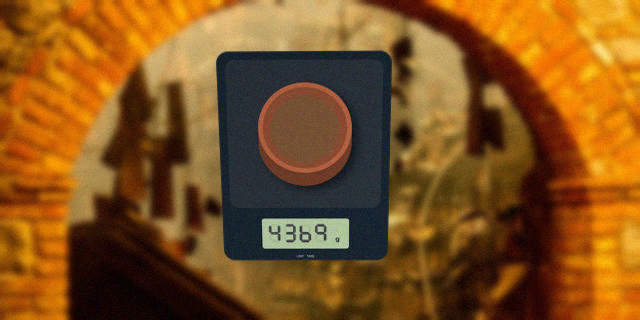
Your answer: 4369 g
